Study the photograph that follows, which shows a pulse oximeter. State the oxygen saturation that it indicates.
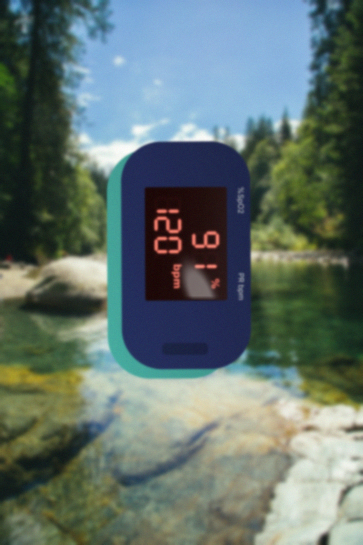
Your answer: 91 %
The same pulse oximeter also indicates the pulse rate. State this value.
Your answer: 120 bpm
